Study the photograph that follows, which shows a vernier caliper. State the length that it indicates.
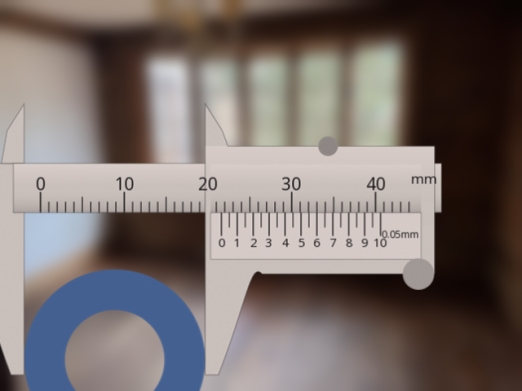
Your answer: 21.6 mm
